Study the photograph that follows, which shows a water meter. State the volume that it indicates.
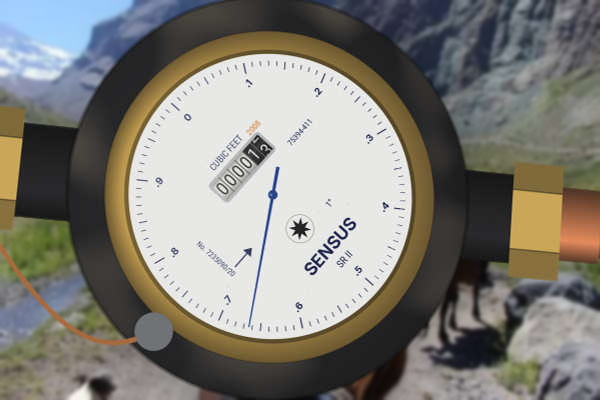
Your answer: 12.66 ft³
